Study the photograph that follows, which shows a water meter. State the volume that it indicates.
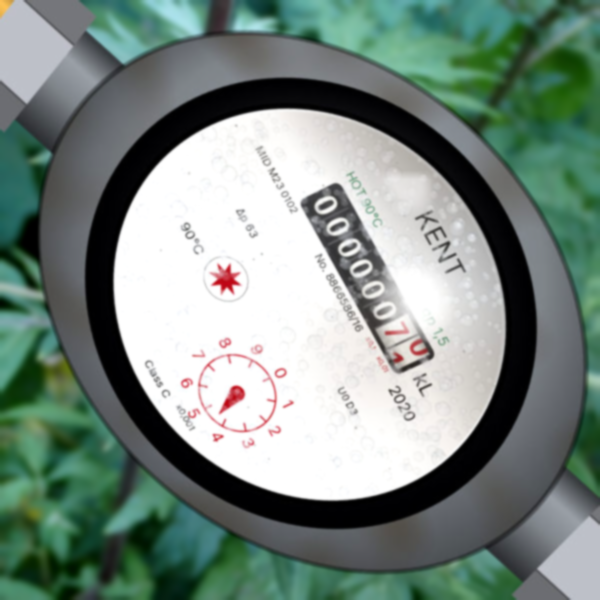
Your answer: 0.704 kL
